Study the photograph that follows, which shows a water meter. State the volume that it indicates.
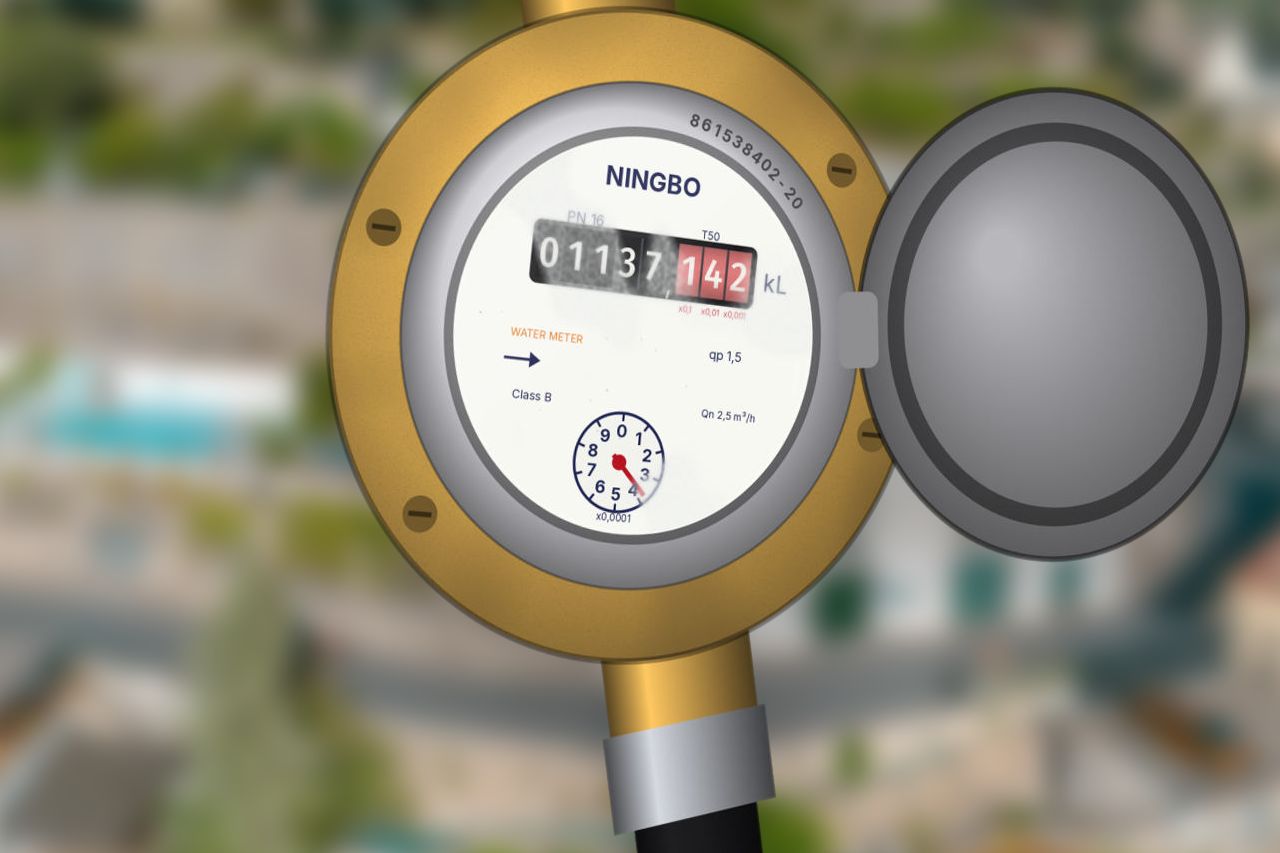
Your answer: 1137.1423 kL
